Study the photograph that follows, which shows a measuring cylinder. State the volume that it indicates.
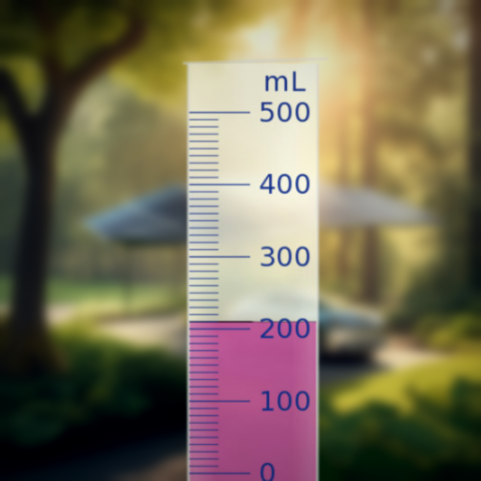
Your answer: 210 mL
